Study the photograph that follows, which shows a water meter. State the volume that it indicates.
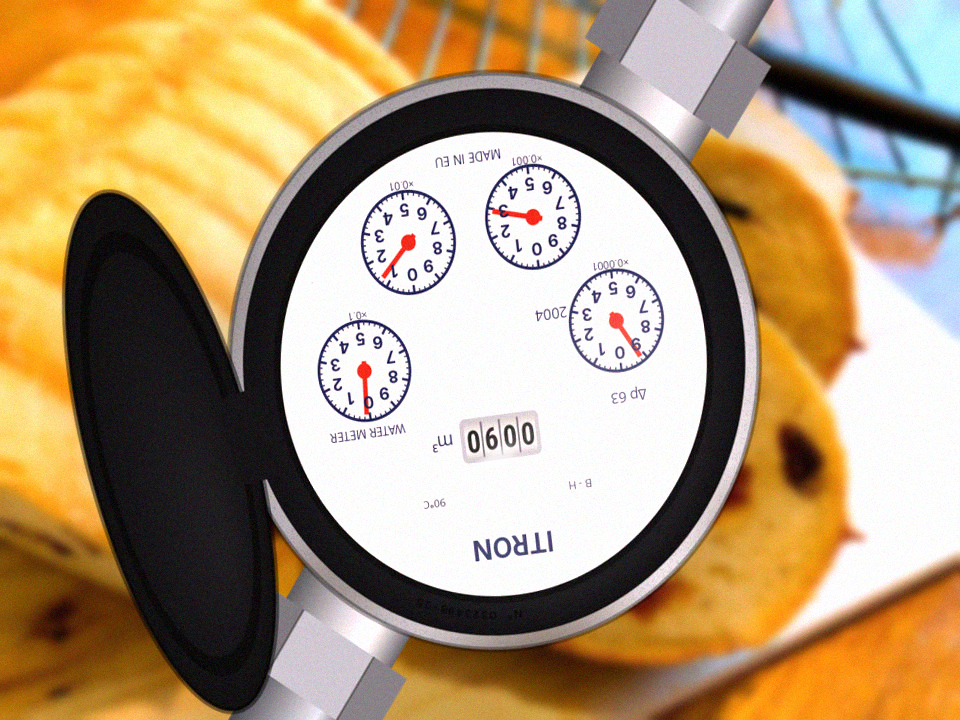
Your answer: 90.0129 m³
